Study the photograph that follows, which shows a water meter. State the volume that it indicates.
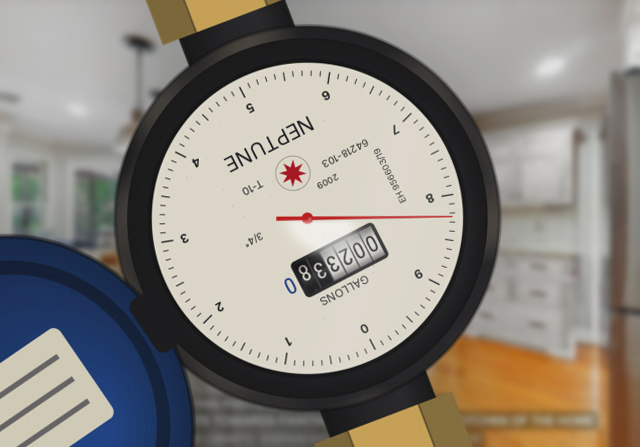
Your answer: 23378.2 gal
